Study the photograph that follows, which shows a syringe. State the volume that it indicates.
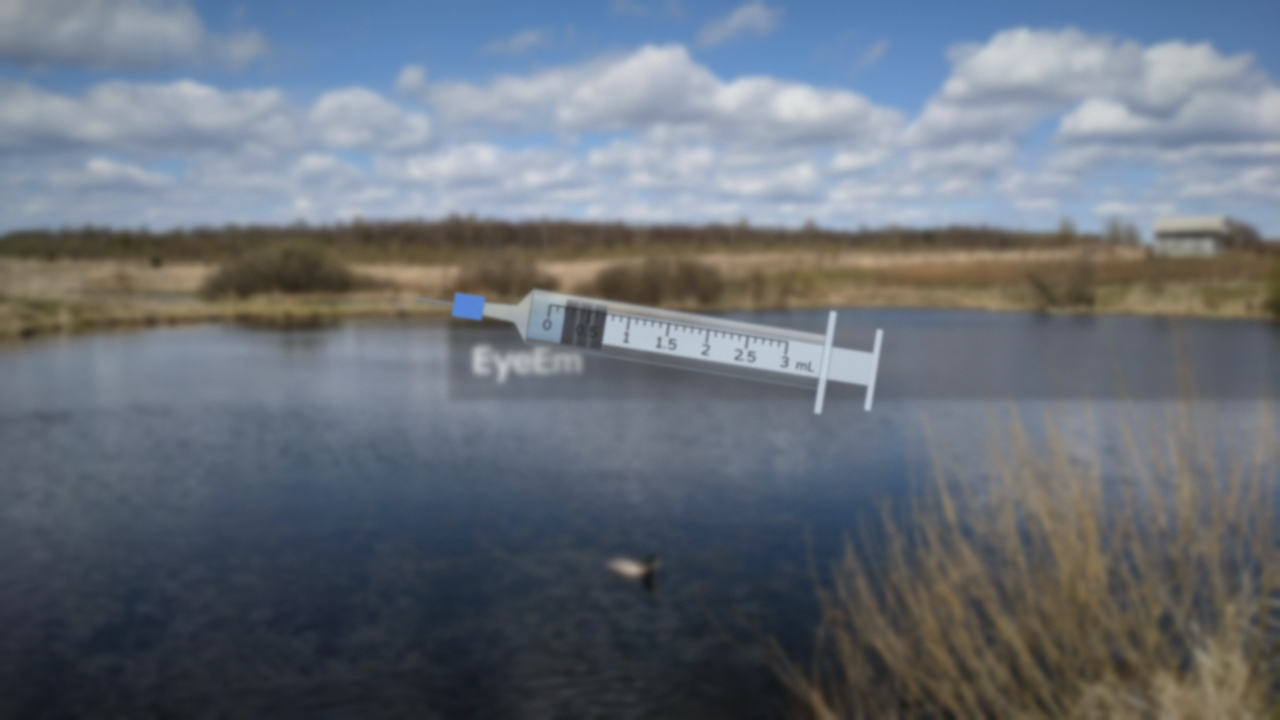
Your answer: 0.2 mL
